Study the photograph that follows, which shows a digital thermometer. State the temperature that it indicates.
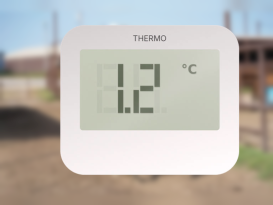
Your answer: 1.2 °C
